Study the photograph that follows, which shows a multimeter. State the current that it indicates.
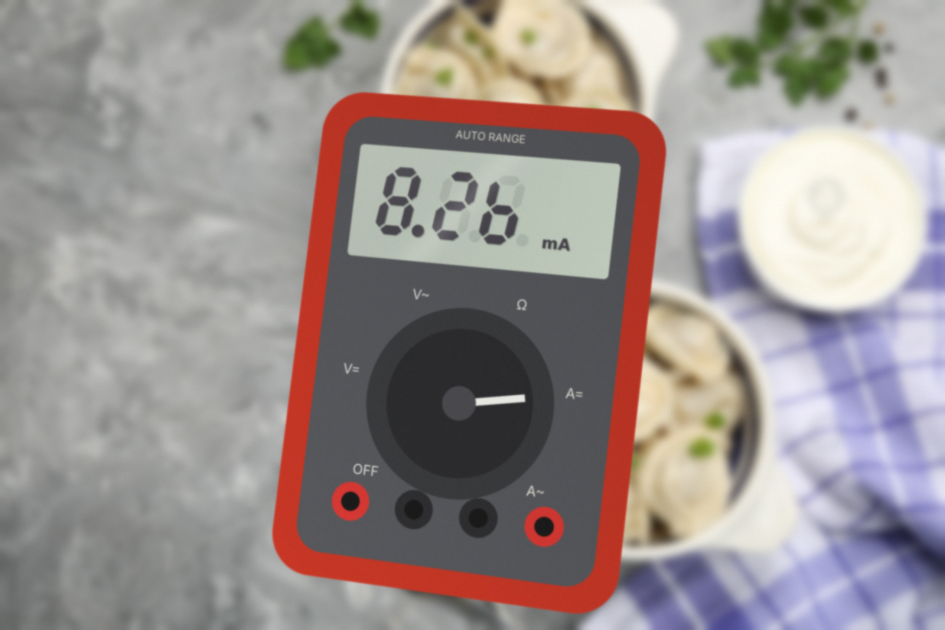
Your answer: 8.26 mA
